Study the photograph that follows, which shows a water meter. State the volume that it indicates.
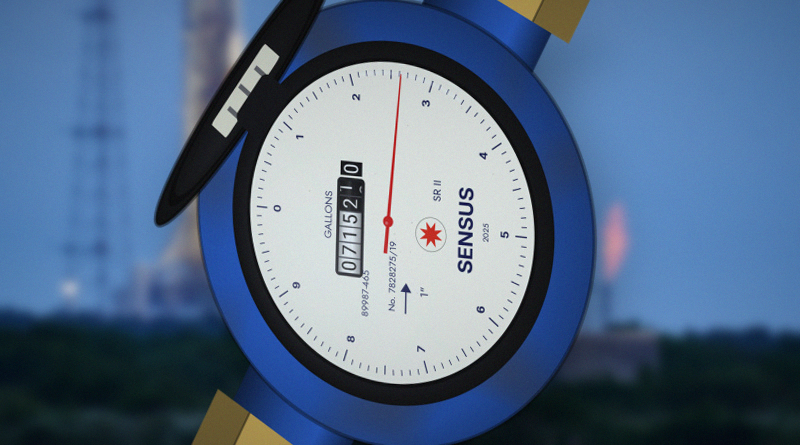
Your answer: 715212.6 gal
